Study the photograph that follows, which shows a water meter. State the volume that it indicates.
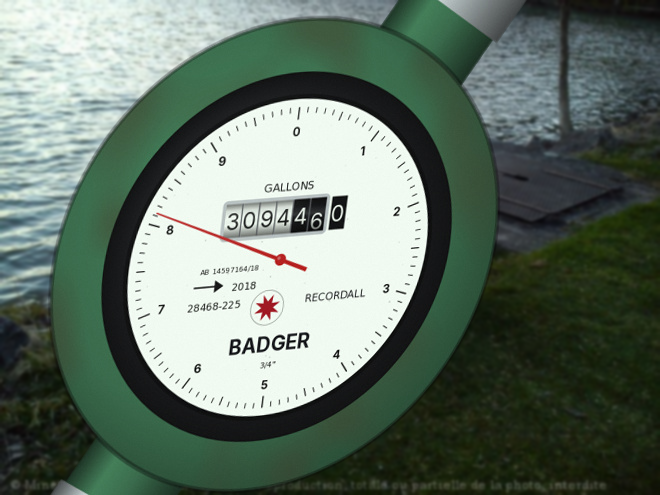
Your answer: 3094458.1 gal
